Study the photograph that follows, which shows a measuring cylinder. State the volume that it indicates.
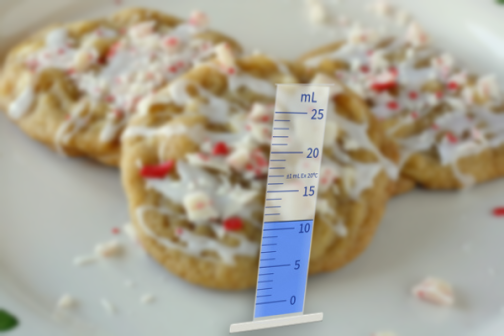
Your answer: 11 mL
